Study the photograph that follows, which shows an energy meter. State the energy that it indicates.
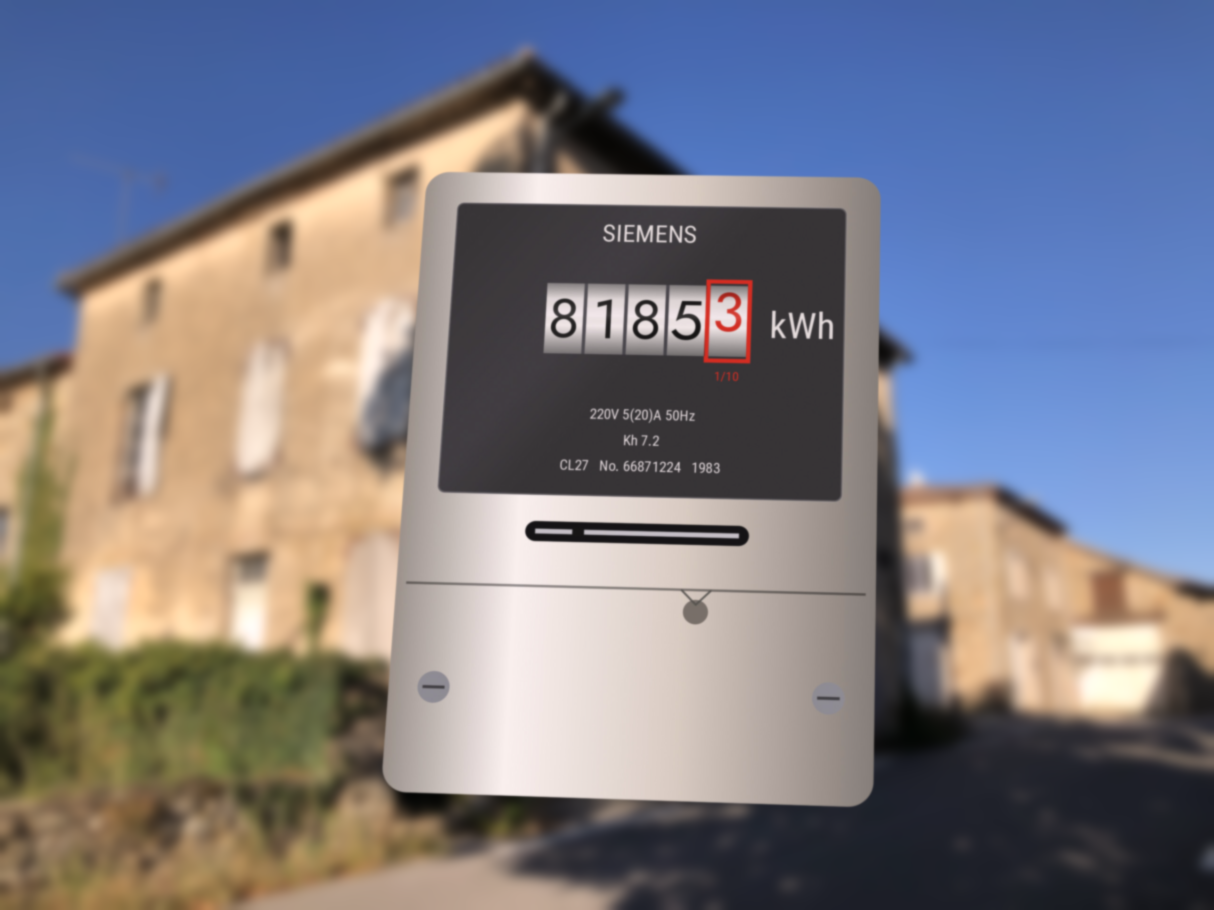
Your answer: 8185.3 kWh
